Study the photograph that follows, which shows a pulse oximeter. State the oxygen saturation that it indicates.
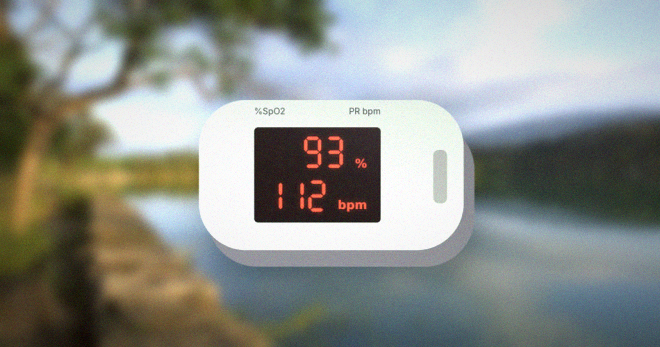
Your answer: 93 %
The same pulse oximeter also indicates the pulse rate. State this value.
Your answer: 112 bpm
